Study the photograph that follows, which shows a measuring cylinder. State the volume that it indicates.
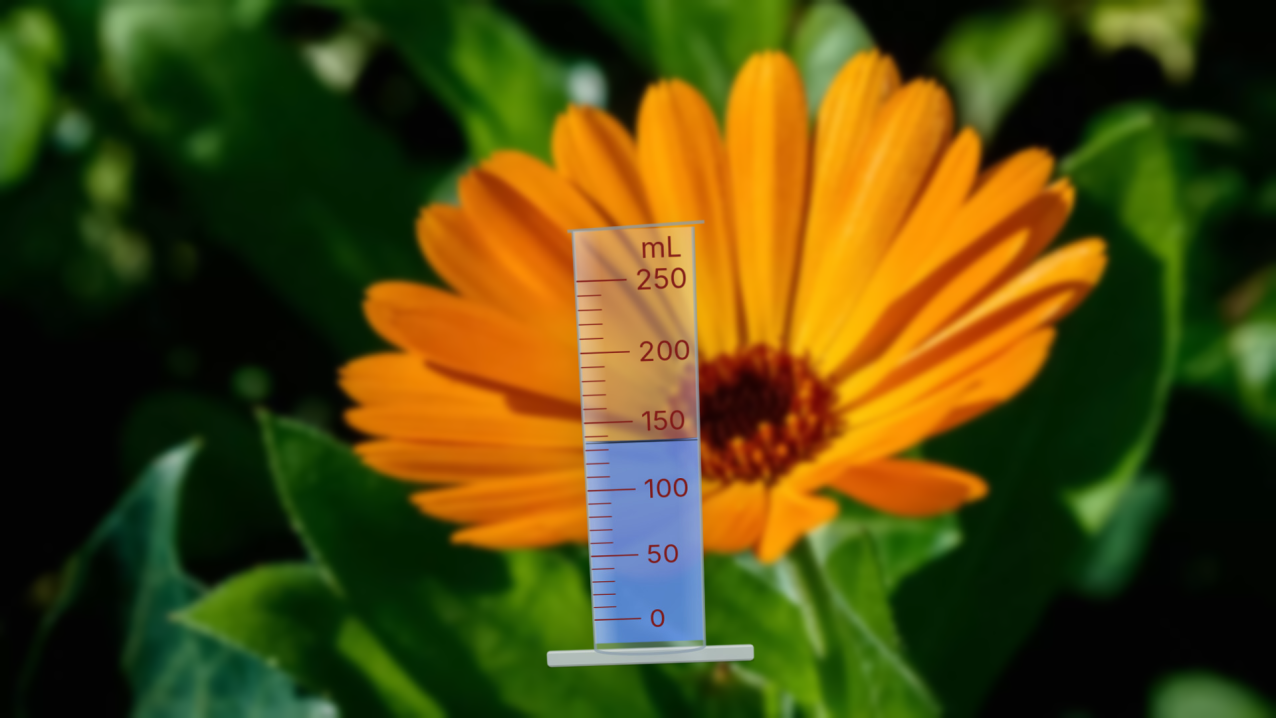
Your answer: 135 mL
